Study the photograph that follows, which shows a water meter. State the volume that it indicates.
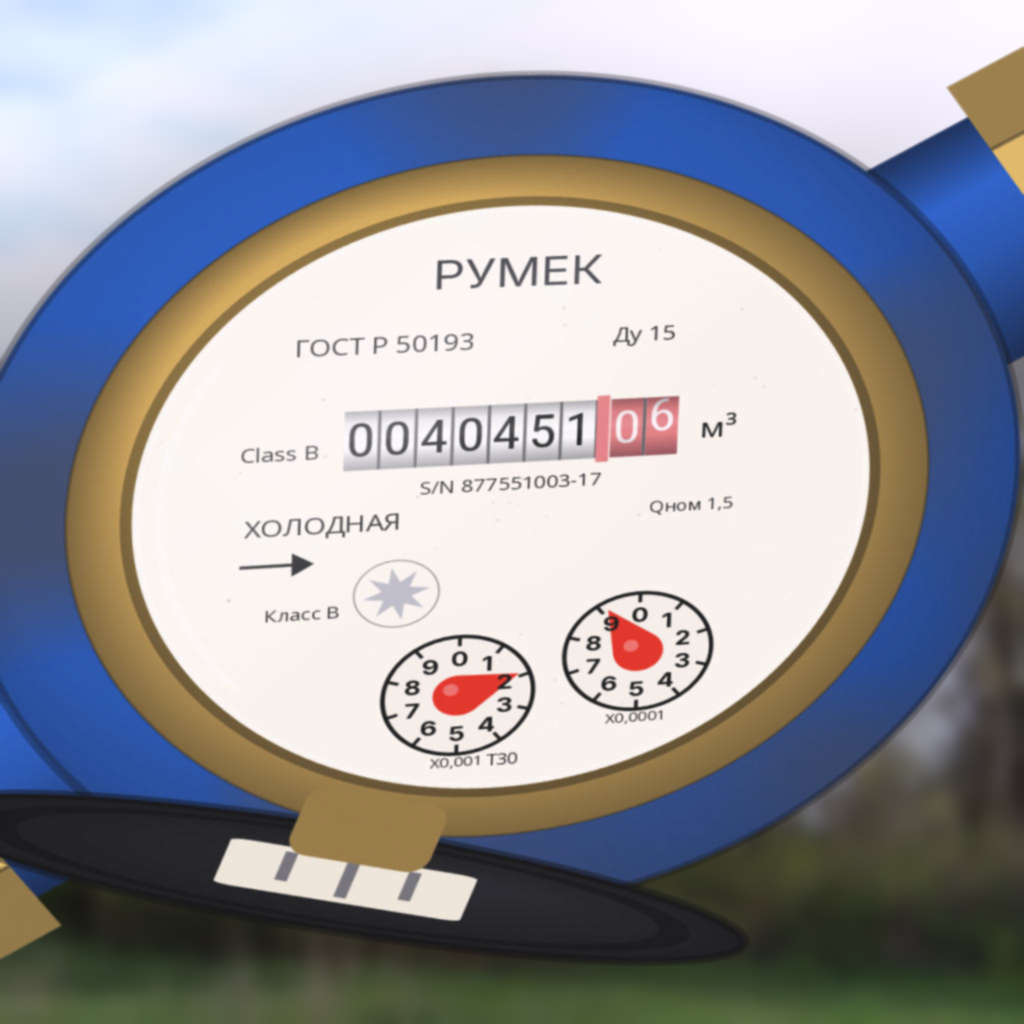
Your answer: 40451.0619 m³
